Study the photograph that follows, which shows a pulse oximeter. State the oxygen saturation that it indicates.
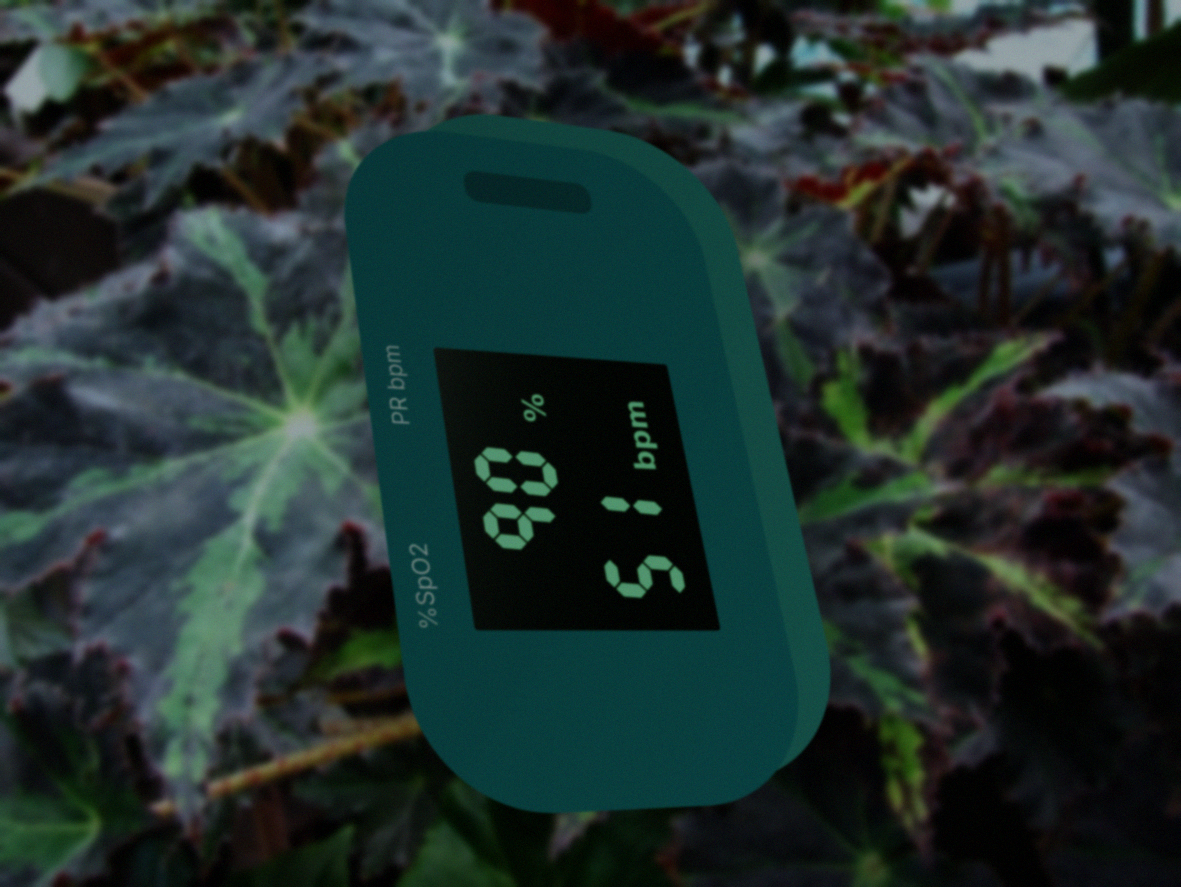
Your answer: 90 %
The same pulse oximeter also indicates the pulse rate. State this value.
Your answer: 51 bpm
